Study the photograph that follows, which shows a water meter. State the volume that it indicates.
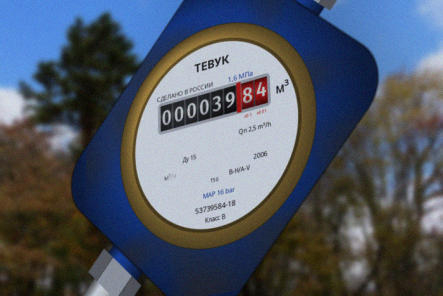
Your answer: 39.84 m³
